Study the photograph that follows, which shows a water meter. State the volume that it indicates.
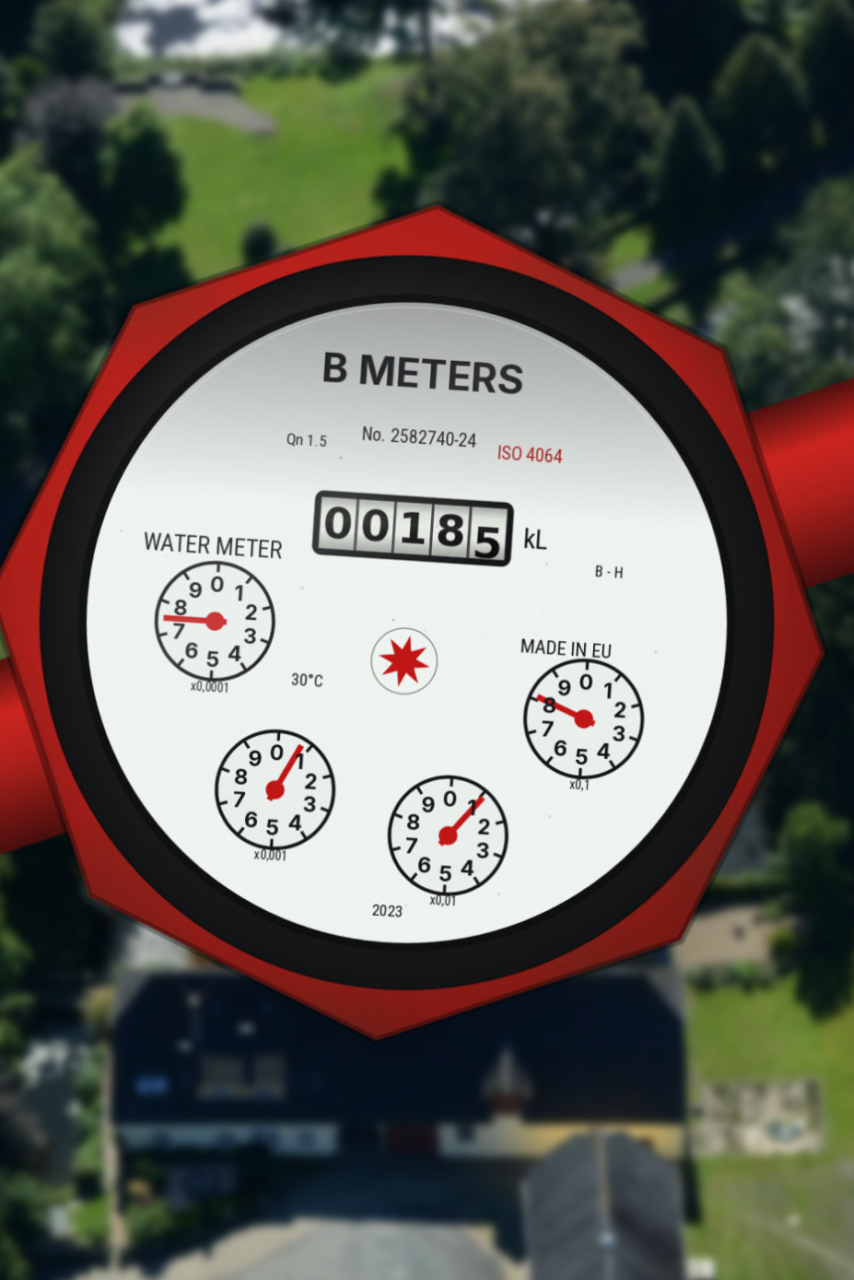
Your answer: 184.8107 kL
